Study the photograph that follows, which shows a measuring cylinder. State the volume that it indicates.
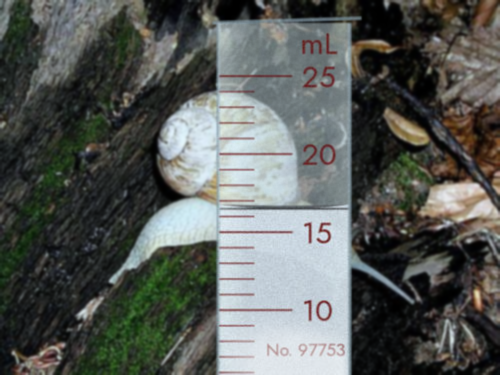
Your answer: 16.5 mL
